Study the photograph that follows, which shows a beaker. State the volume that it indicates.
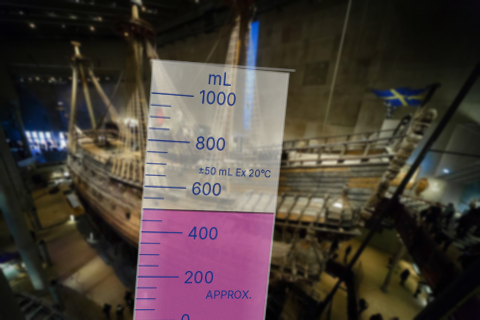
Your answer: 500 mL
